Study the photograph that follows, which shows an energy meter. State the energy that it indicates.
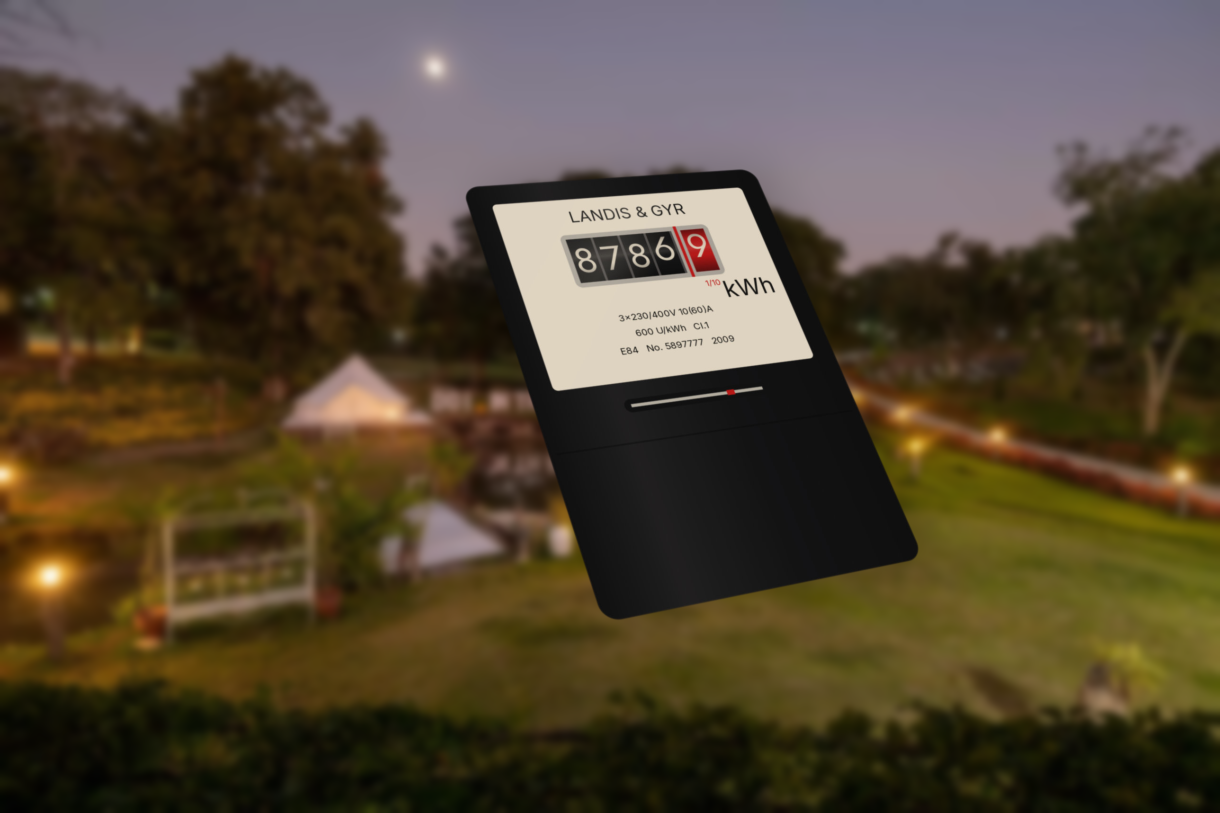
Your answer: 8786.9 kWh
